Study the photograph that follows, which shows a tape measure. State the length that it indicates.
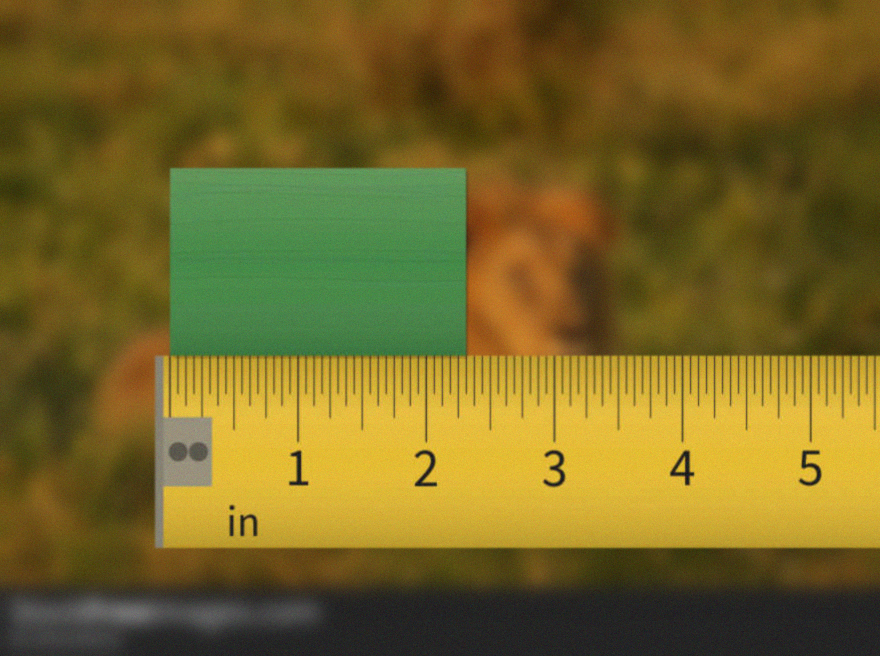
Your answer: 2.3125 in
